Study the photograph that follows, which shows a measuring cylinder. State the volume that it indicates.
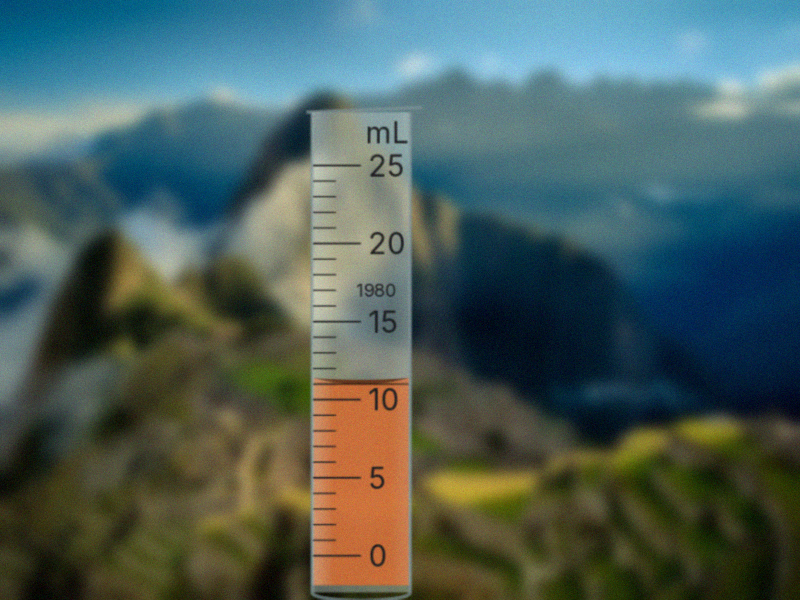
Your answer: 11 mL
